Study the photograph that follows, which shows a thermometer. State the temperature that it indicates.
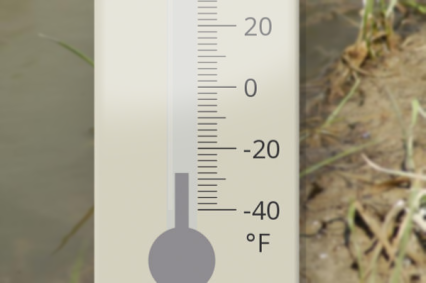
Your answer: -28 °F
